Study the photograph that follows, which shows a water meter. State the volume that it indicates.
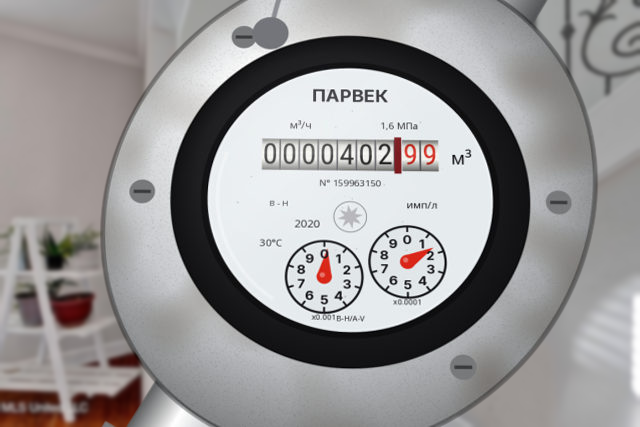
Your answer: 402.9901 m³
